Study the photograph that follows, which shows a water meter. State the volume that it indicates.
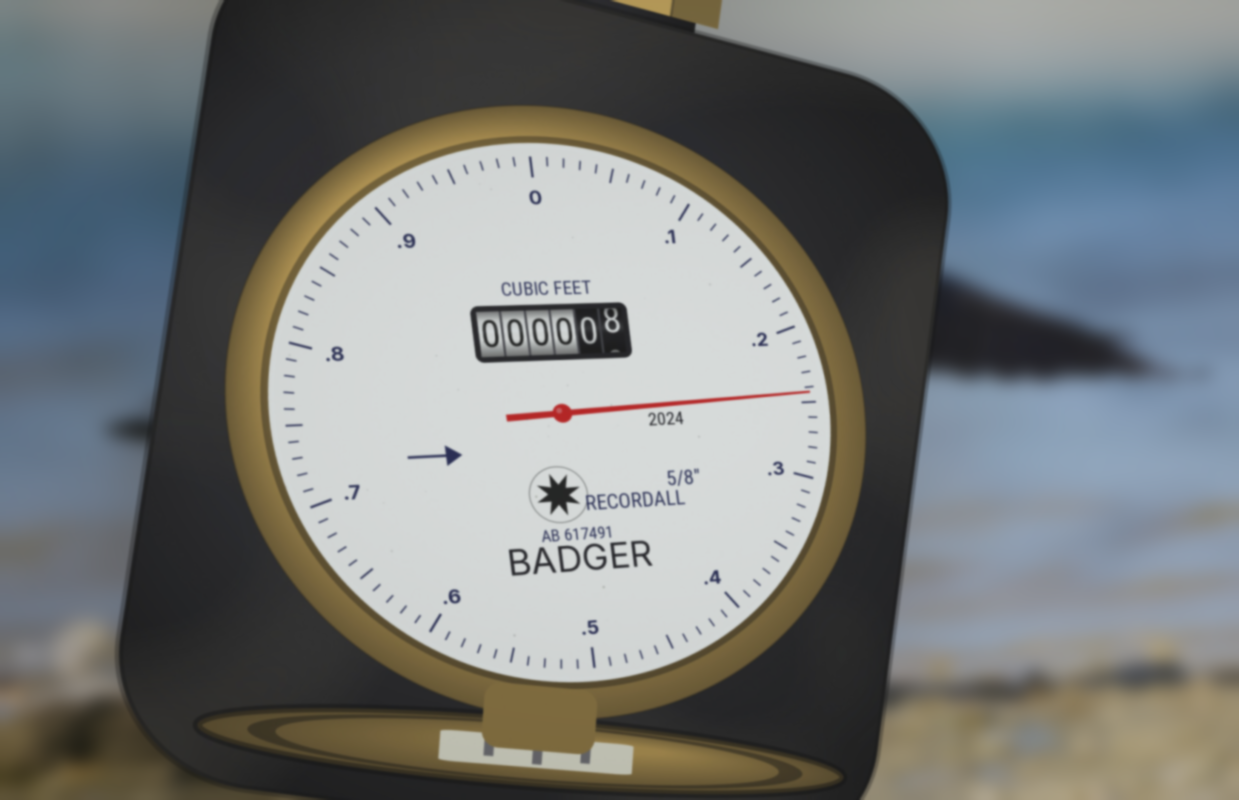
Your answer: 8.24 ft³
